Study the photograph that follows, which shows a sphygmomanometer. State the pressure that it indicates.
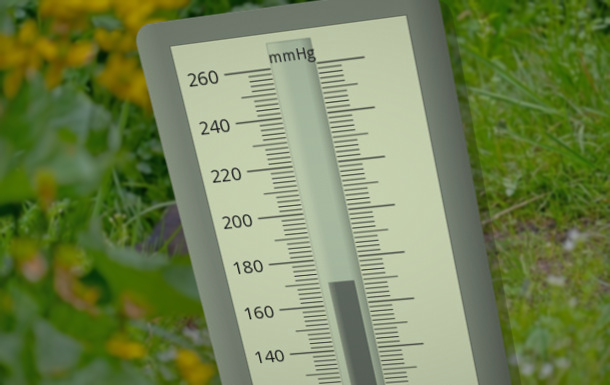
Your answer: 170 mmHg
